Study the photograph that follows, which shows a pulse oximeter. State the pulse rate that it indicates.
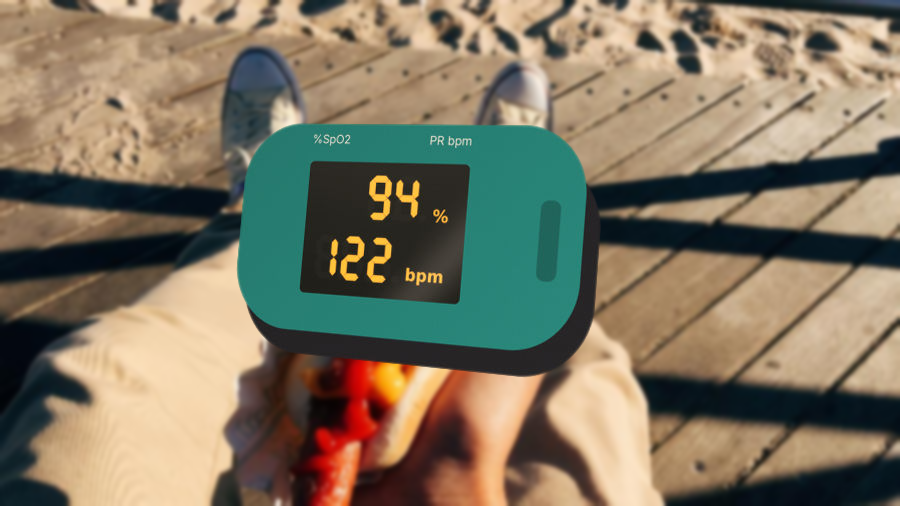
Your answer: 122 bpm
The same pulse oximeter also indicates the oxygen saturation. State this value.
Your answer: 94 %
